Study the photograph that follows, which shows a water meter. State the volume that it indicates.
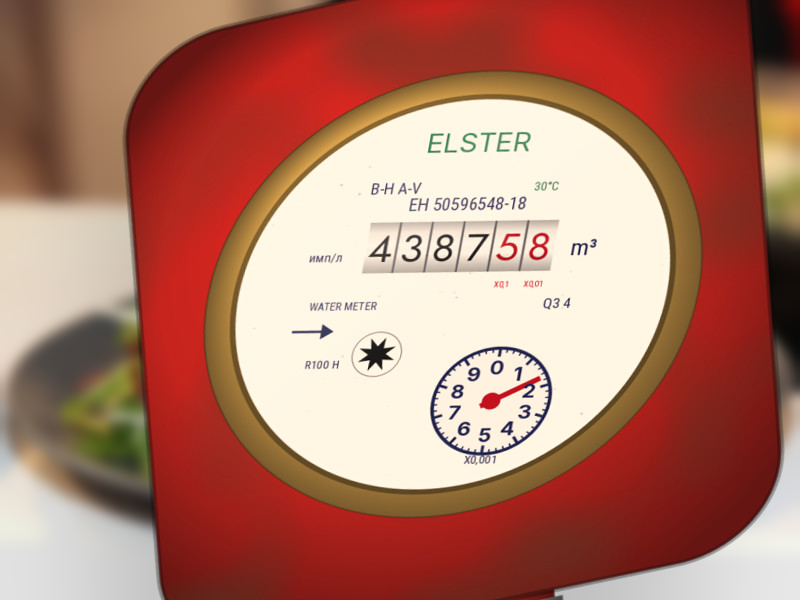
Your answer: 4387.581 m³
